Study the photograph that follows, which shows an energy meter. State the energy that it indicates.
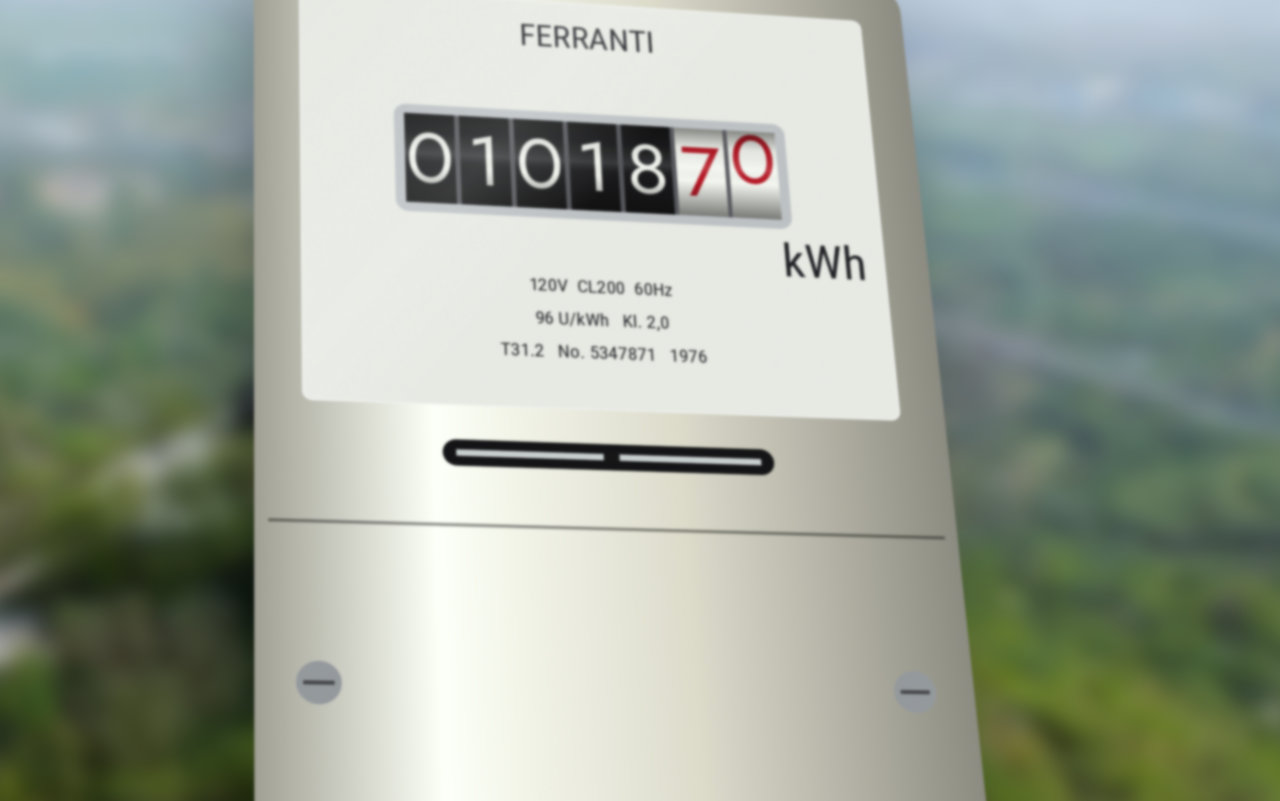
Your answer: 1018.70 kWh
